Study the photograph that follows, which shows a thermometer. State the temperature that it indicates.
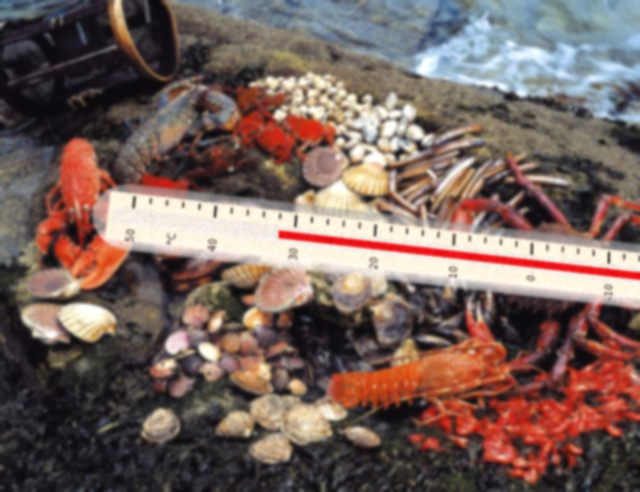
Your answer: 32 °C
